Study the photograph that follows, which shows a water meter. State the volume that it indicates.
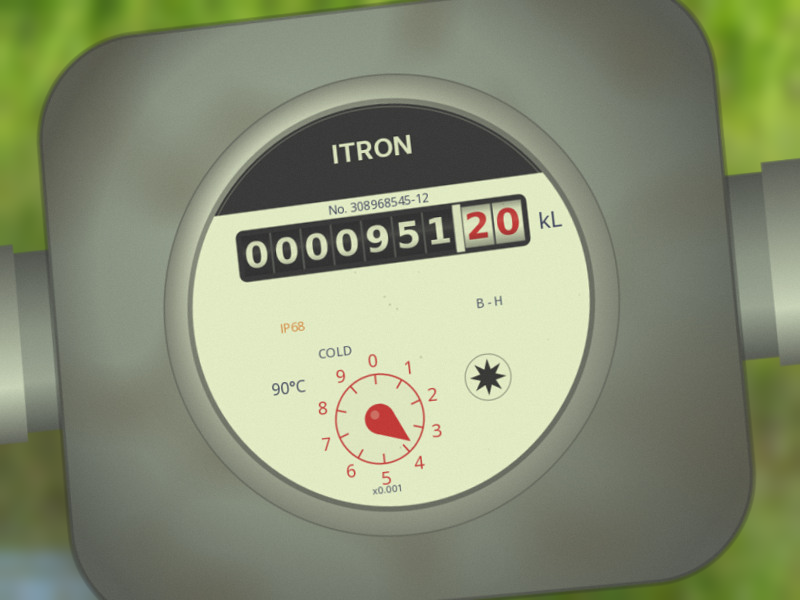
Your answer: 951.203 kL
